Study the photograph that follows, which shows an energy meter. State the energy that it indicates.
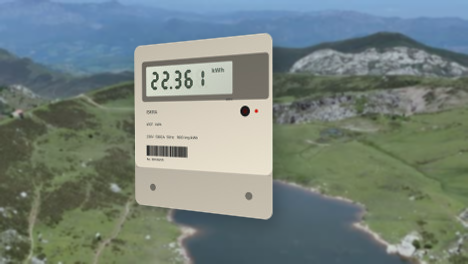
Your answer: 22.361 kWh
